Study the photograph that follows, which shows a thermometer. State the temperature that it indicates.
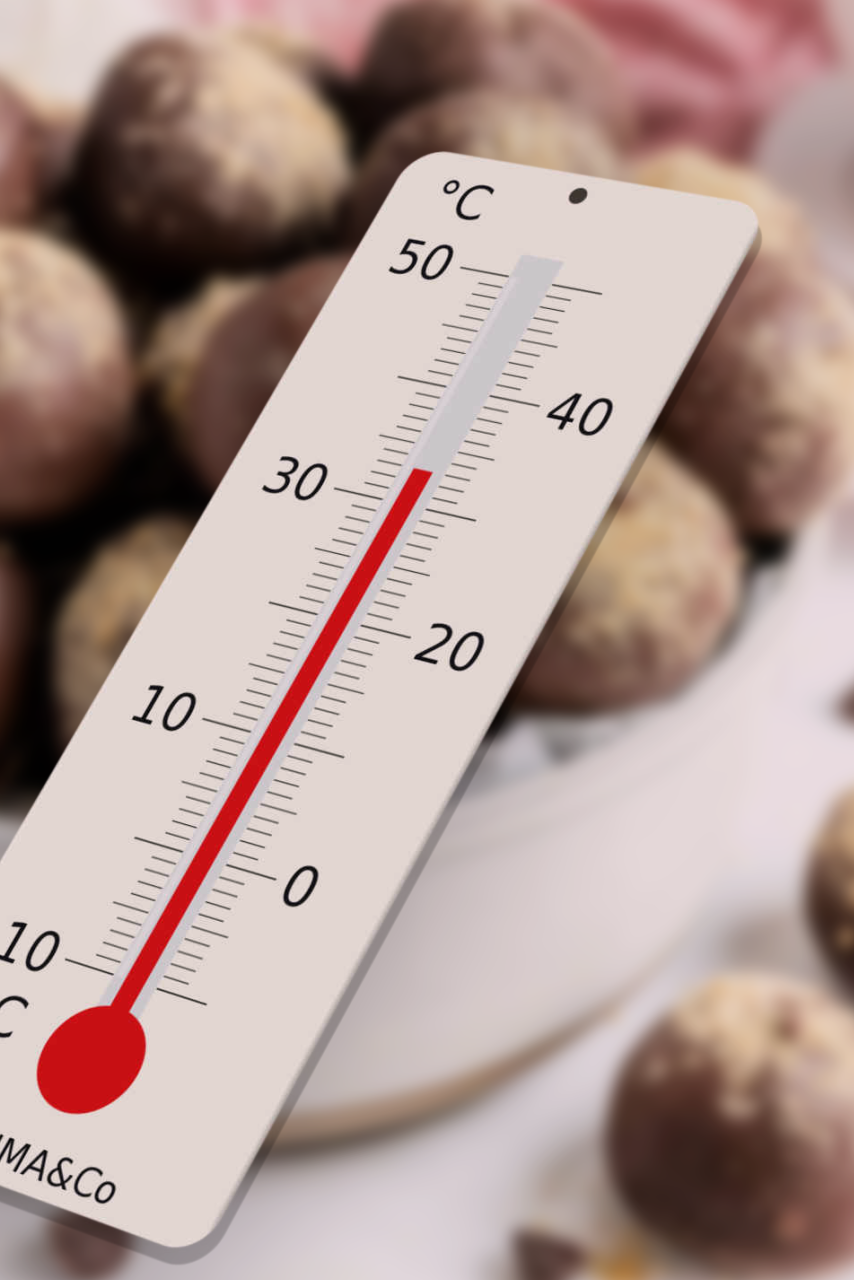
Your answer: 33 °C
